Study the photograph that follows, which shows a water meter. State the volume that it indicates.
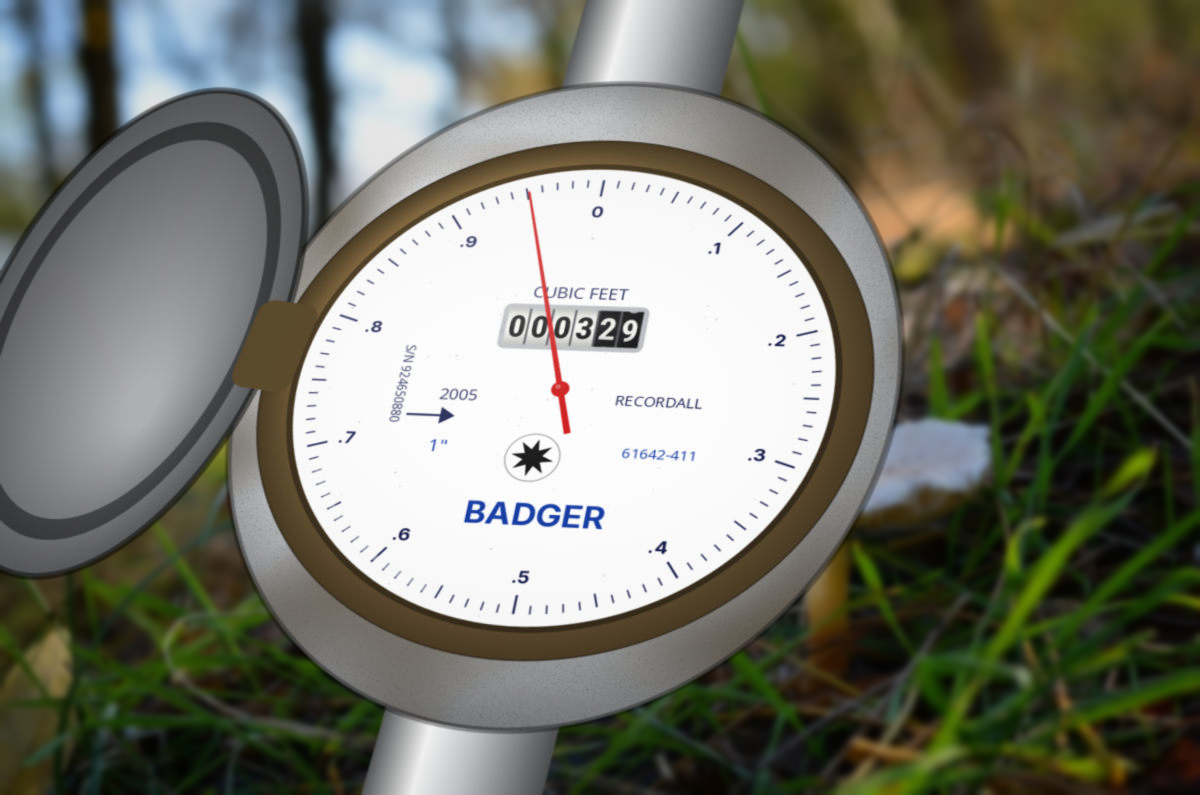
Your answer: 328.95 ft³
